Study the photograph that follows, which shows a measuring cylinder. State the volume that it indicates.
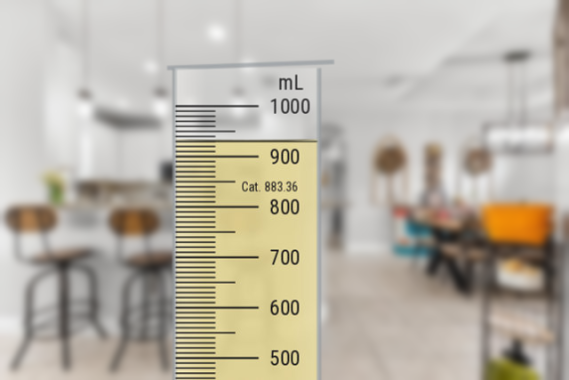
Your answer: 930 mL
